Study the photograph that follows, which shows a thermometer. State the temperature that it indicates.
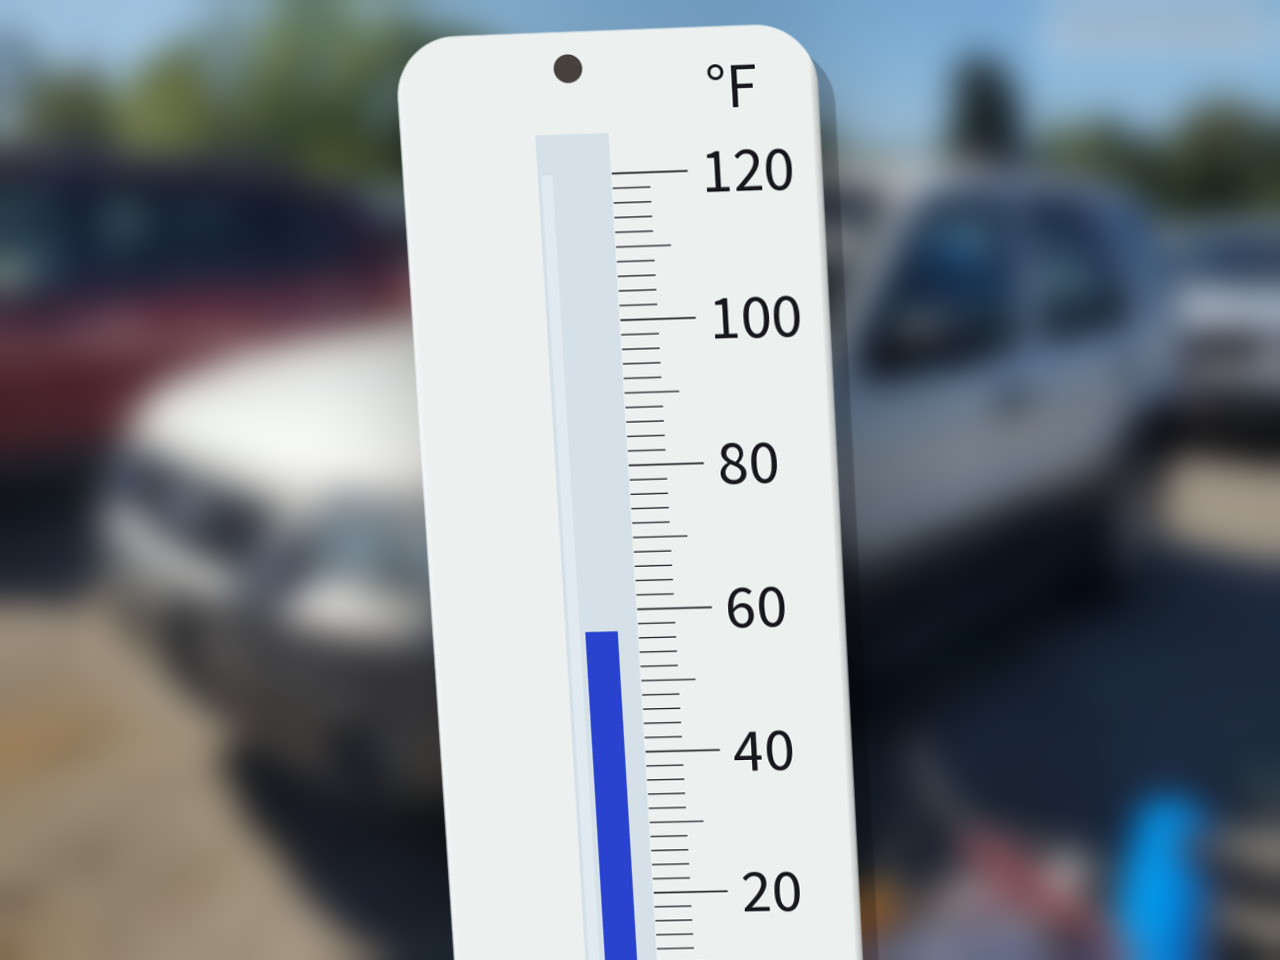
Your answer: 57 °F
